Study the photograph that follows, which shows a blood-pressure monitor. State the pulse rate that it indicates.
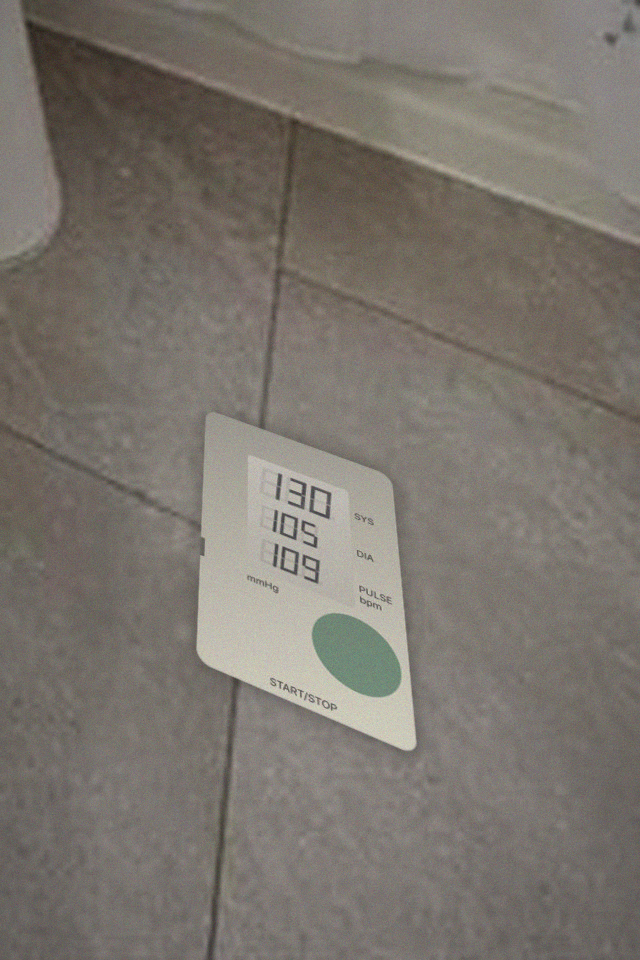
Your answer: 109 bpm
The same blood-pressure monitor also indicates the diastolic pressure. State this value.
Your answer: 105 mmHg
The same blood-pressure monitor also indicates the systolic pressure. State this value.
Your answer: 130 mmHg
